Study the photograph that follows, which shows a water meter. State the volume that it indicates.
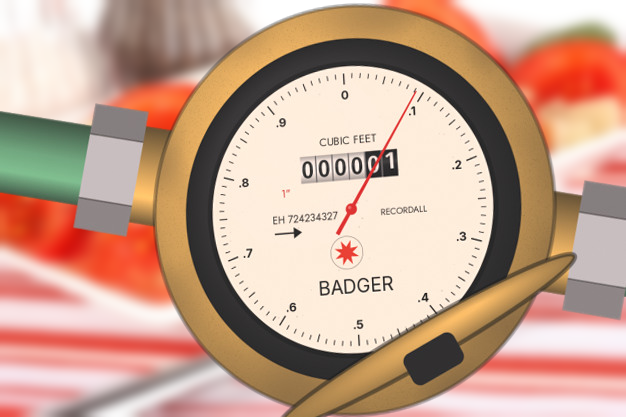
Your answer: 1.09 ft³
